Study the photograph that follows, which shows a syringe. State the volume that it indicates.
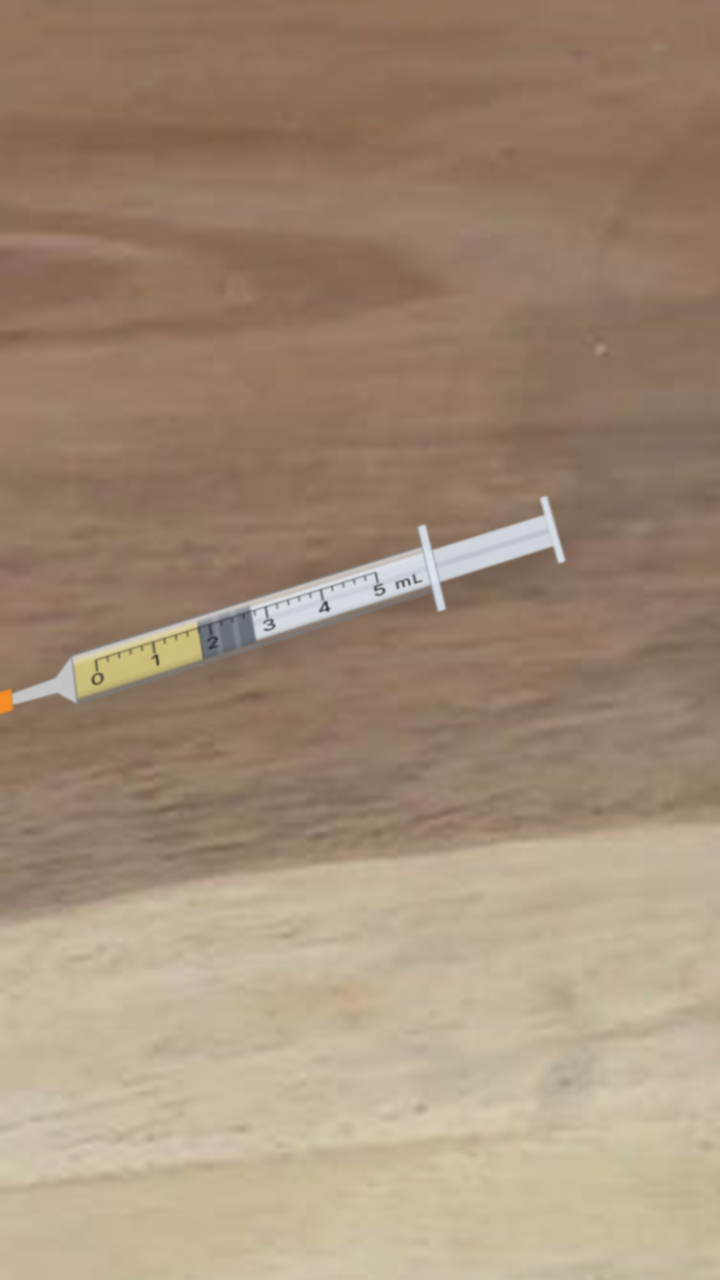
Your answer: 1.8 mL
